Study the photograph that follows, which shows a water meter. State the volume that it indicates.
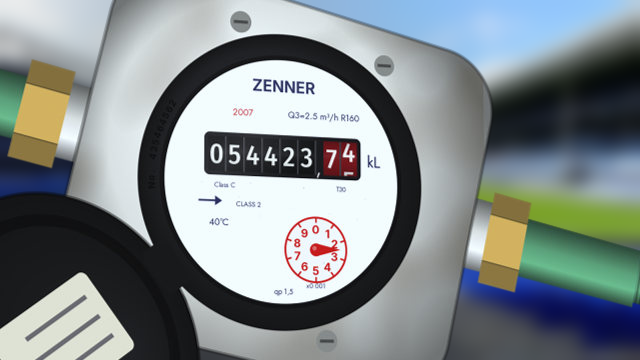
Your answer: 54423.742 kL
